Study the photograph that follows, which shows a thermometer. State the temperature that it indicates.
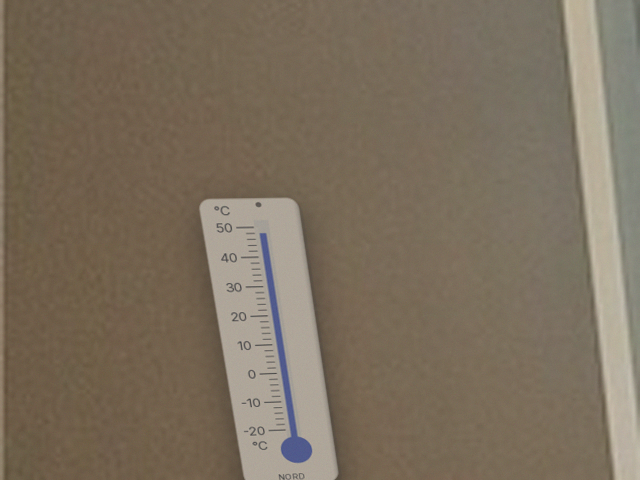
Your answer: 48 °C
